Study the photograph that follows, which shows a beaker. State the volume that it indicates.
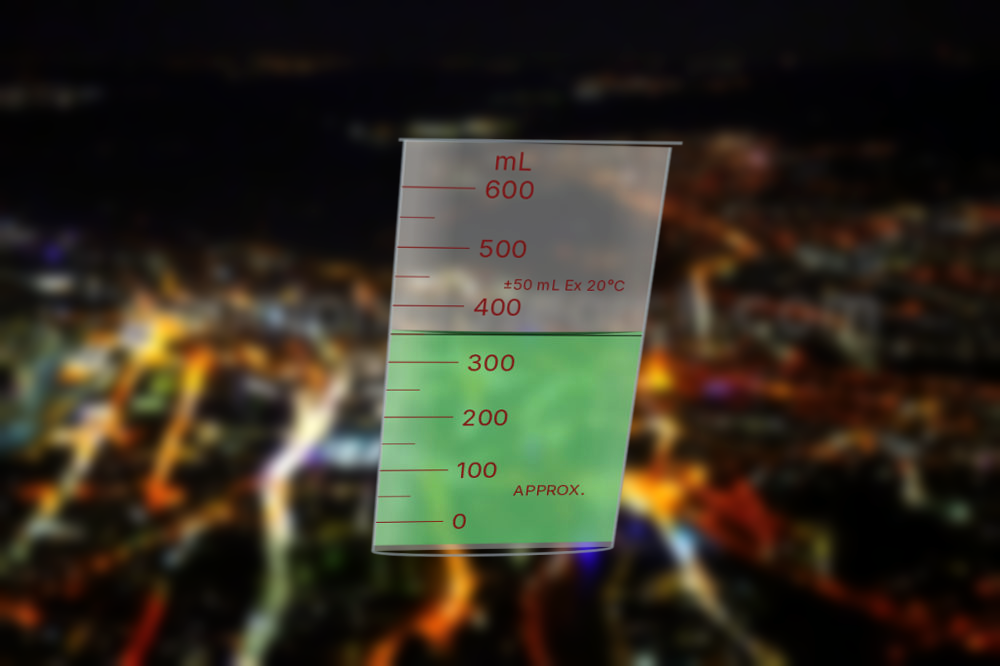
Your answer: 350 mL
